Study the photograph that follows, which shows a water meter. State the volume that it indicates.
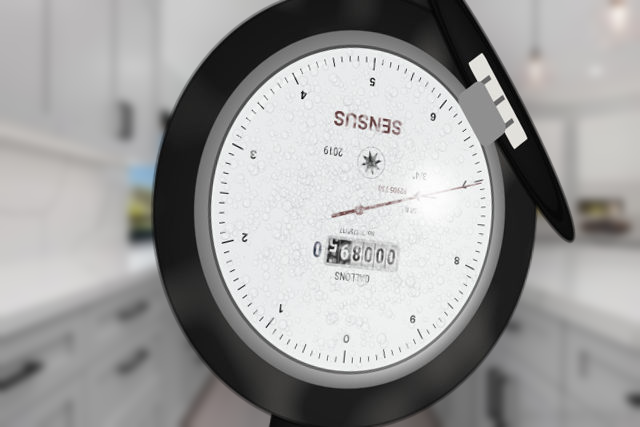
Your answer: 8947.0 gal
